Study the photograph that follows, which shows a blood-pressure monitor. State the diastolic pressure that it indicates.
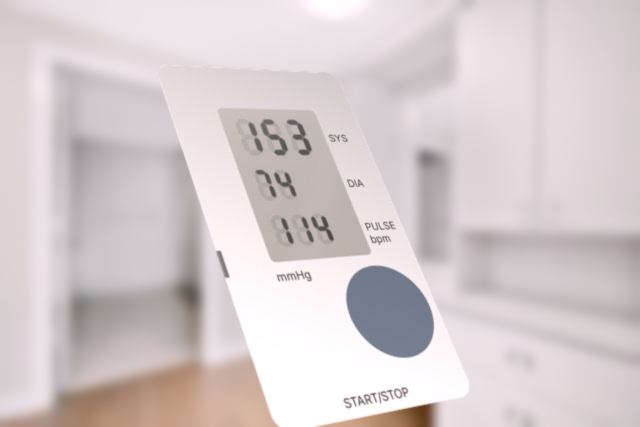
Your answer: 74 mmHg
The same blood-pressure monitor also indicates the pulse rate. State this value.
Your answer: 114 bpm
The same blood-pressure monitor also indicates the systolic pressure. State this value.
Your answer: 153 mmHg
